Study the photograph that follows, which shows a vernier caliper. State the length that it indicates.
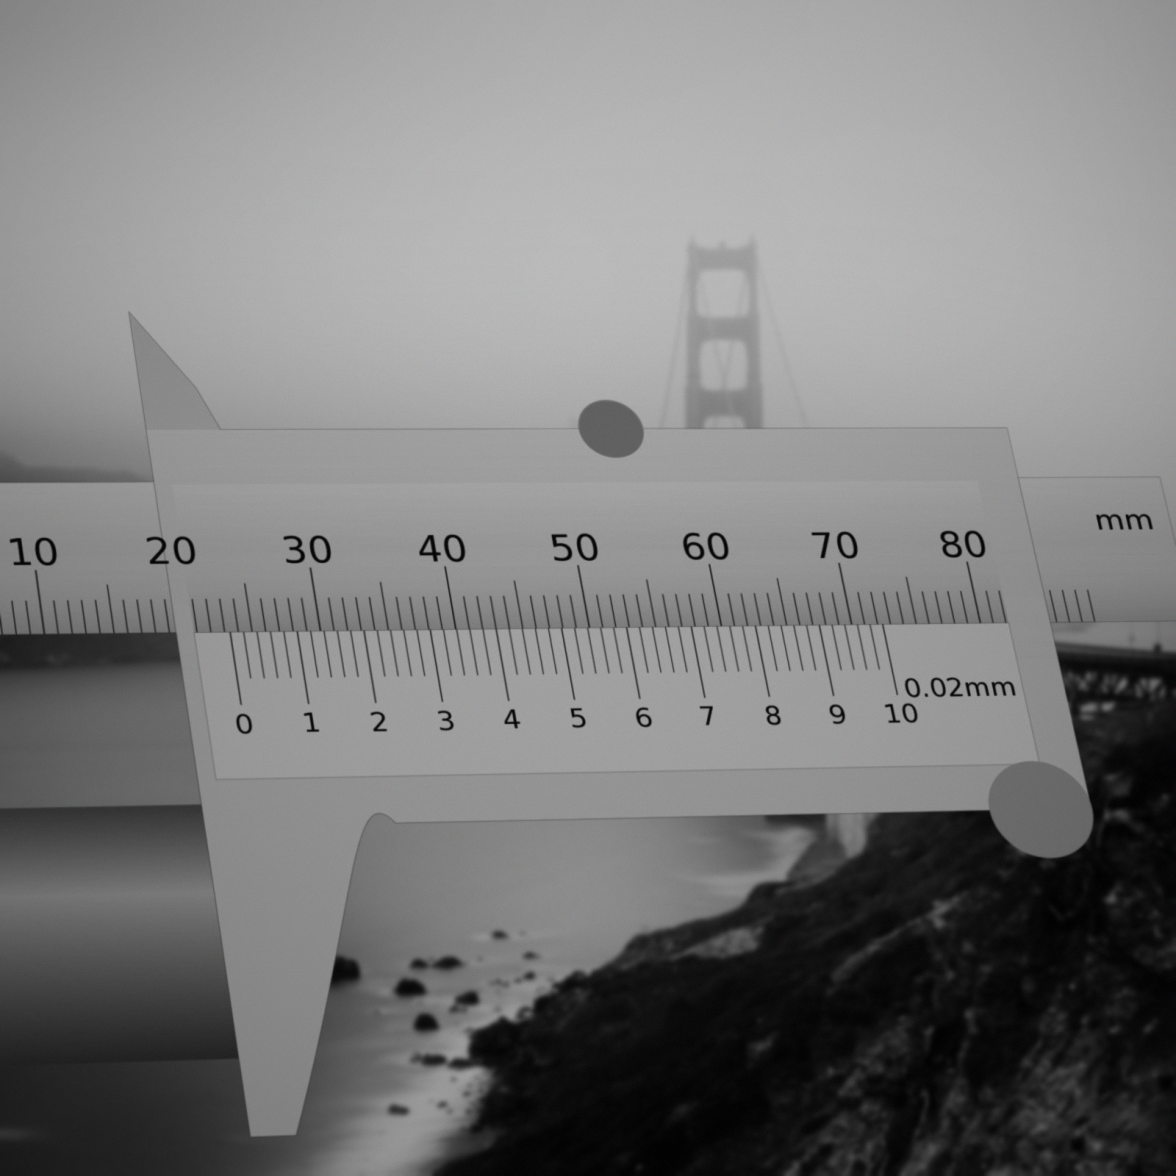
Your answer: 23.4 mm
